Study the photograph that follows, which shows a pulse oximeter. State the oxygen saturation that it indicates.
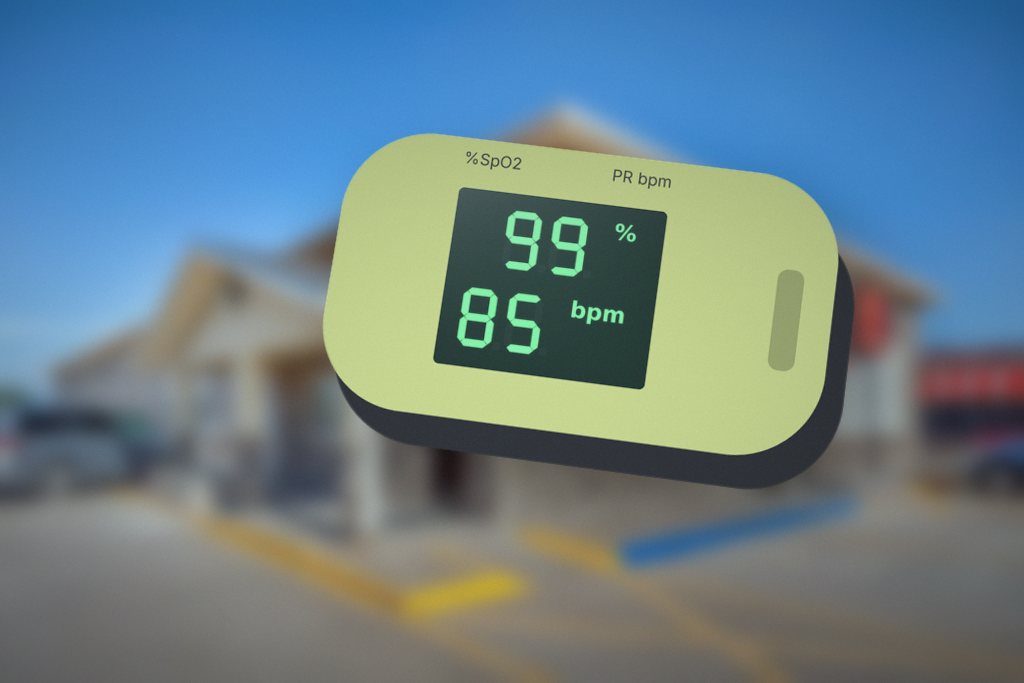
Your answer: 99 %
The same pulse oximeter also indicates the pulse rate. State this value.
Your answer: 85 bpm
